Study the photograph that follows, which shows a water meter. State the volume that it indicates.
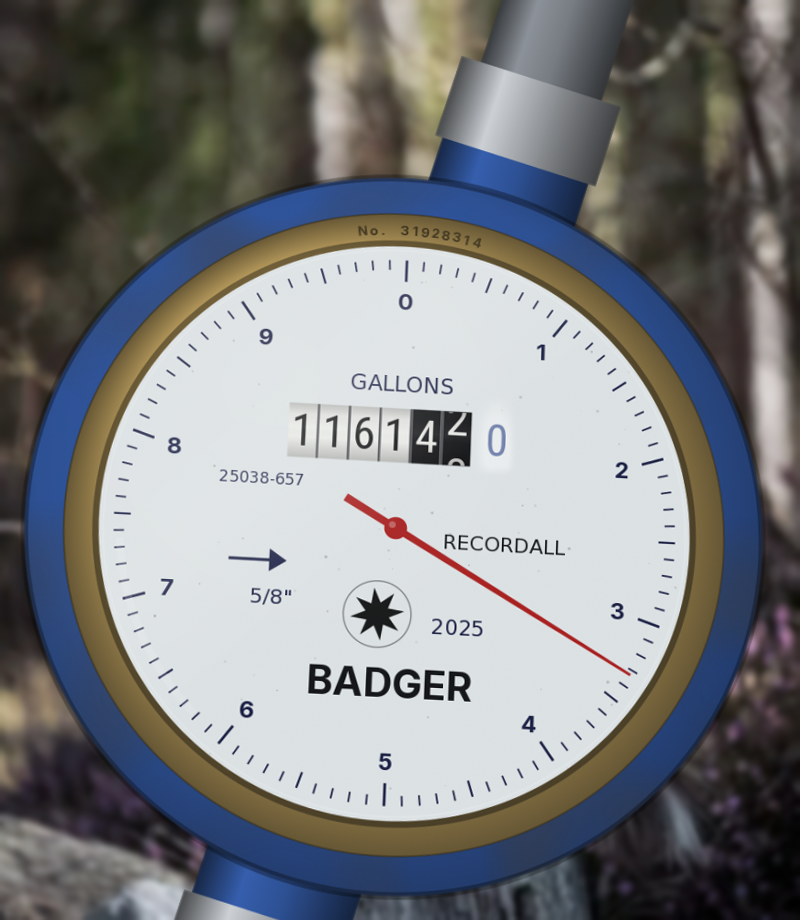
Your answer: 1161423.3 gal
